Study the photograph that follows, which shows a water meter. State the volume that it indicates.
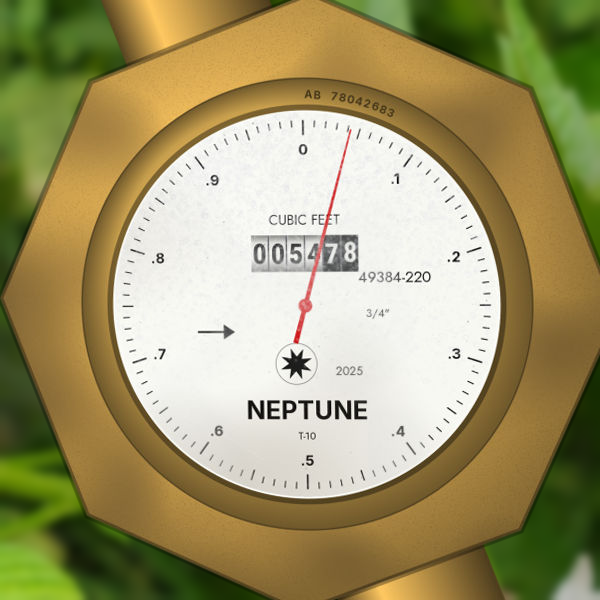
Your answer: 5478.04 ft³
